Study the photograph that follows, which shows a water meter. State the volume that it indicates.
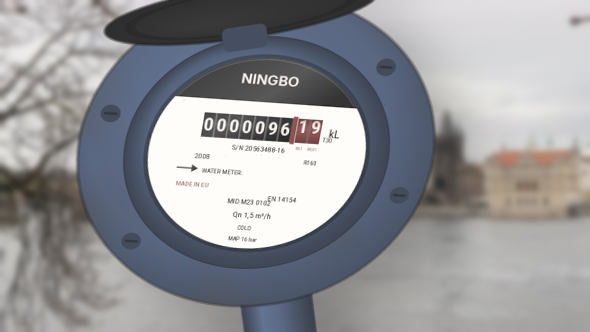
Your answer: 96.19 kL
